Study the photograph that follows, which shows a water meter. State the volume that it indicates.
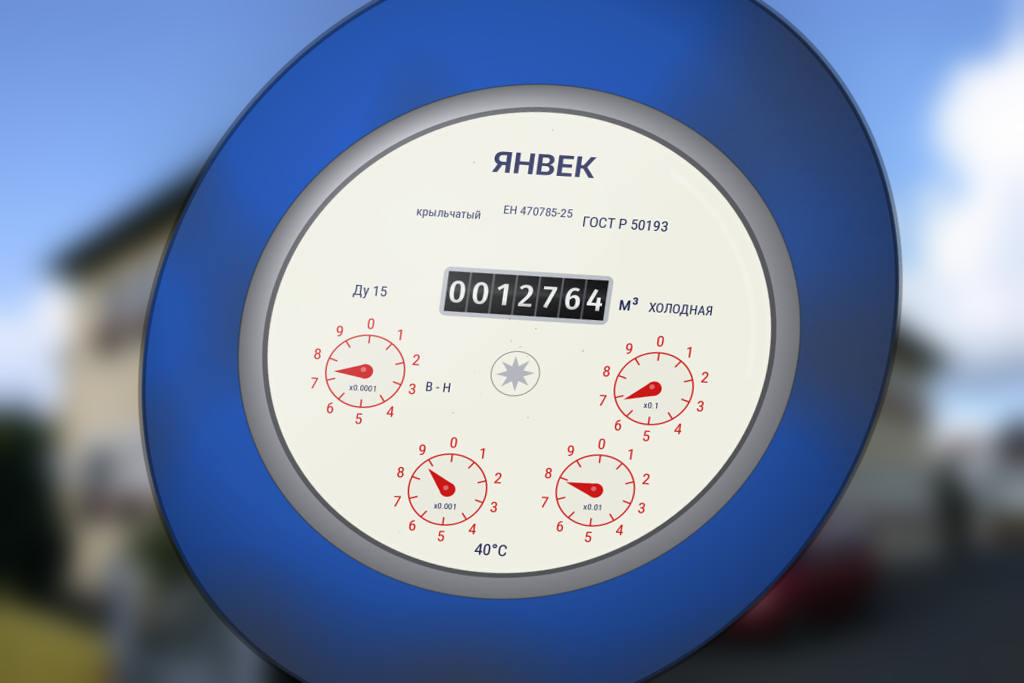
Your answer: 12764.6787 m³
